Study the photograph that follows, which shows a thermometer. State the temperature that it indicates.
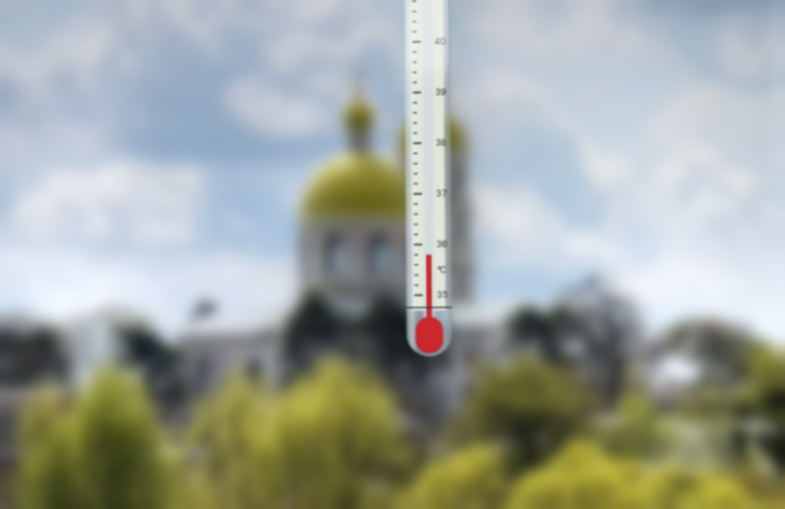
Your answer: 35.8 °C
